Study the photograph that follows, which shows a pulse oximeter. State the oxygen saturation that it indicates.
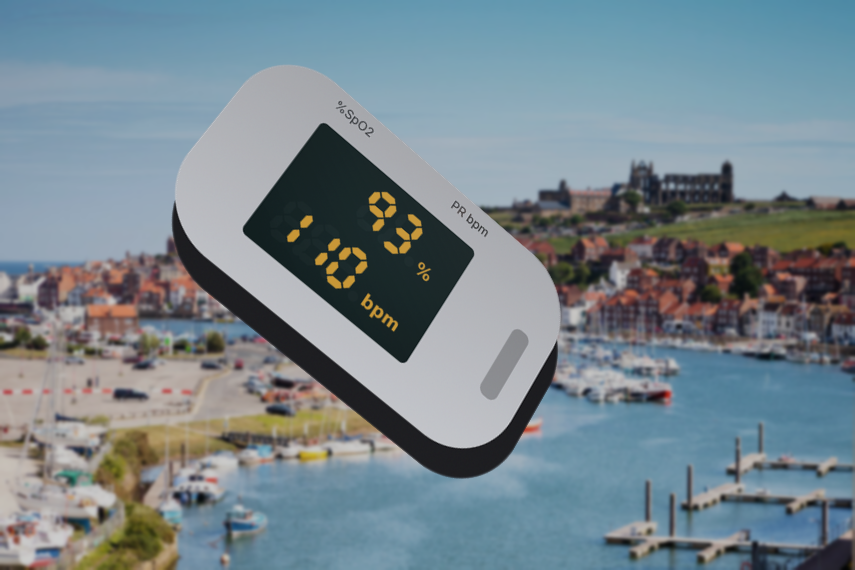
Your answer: 93 %
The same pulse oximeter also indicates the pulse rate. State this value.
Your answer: 110 bpm
